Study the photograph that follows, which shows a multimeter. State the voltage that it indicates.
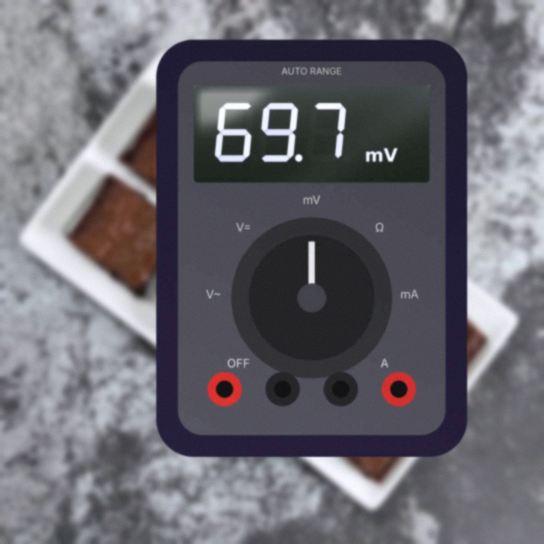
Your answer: 69.7 mV
